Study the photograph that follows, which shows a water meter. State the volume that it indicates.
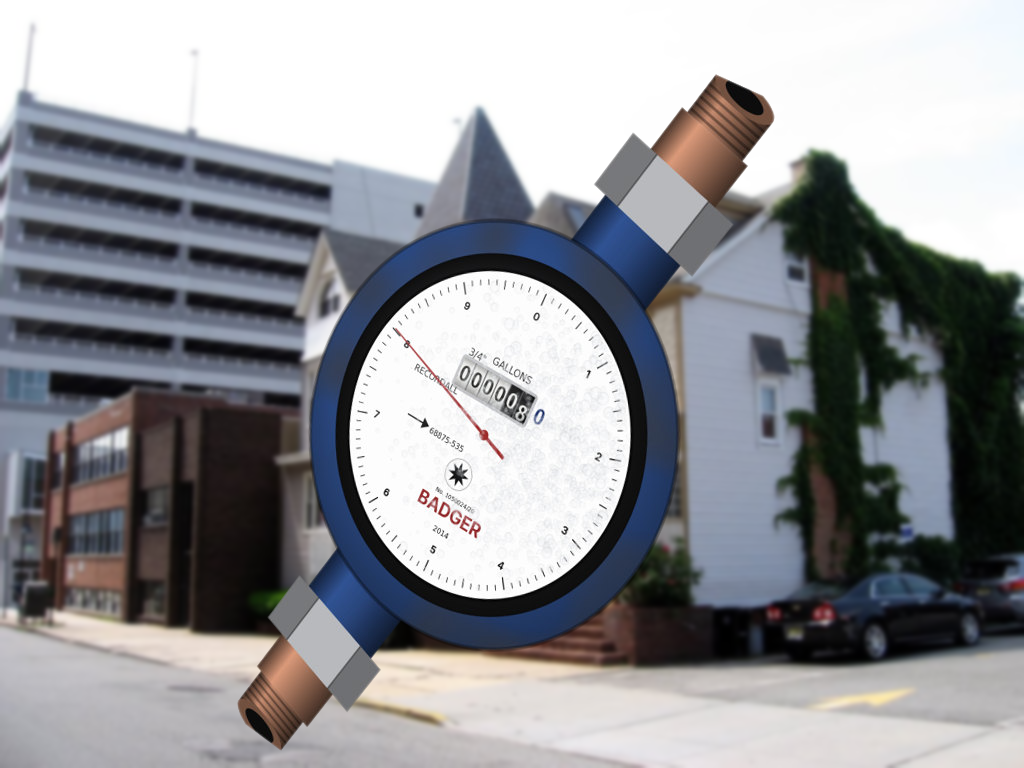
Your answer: 78.0 gal
